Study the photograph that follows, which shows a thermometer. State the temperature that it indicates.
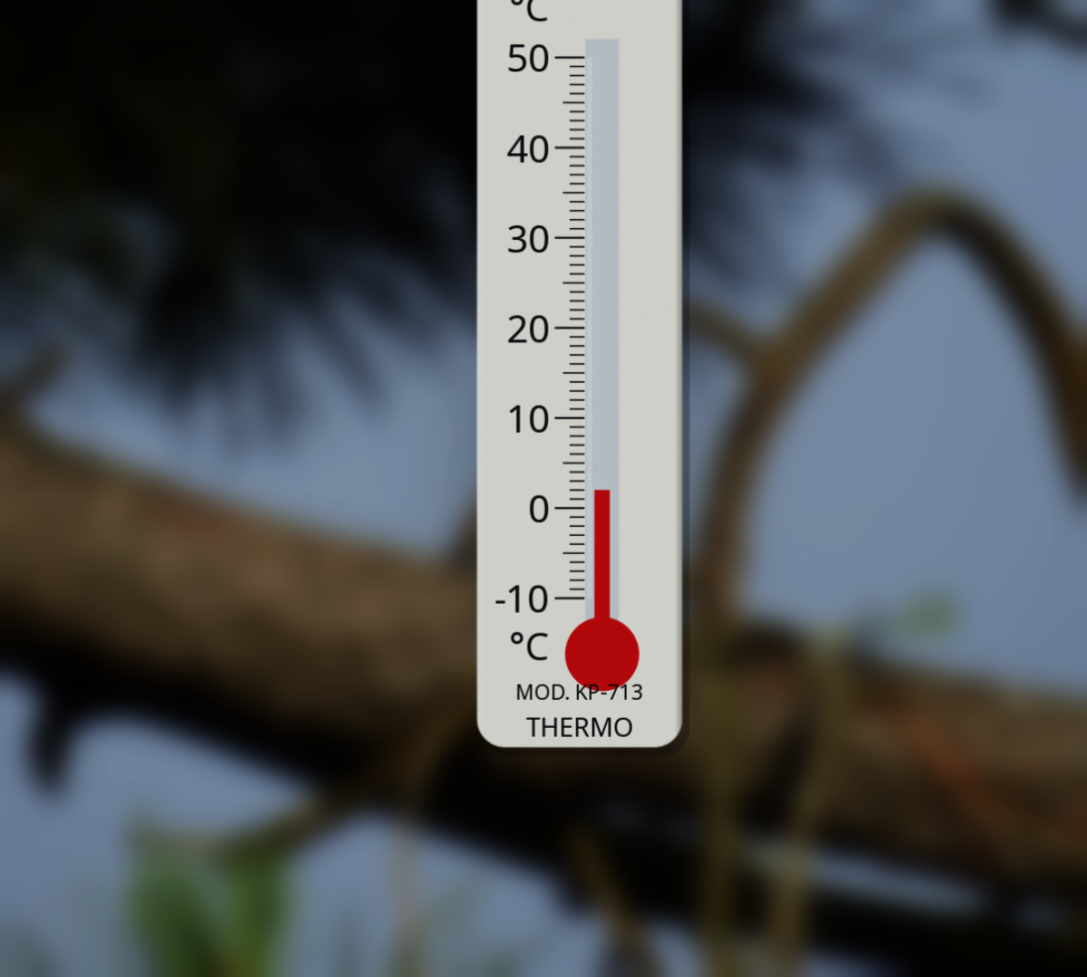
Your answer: 2 °C
